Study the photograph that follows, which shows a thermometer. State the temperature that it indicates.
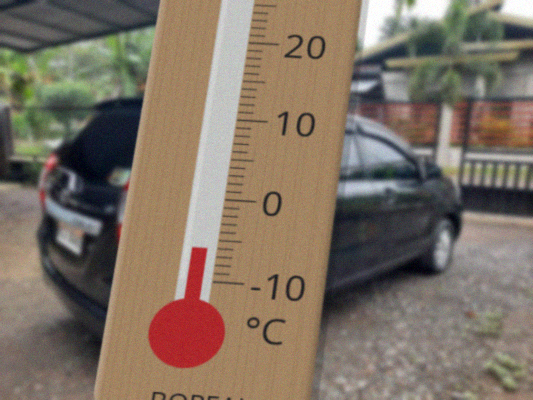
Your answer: -6 °C
